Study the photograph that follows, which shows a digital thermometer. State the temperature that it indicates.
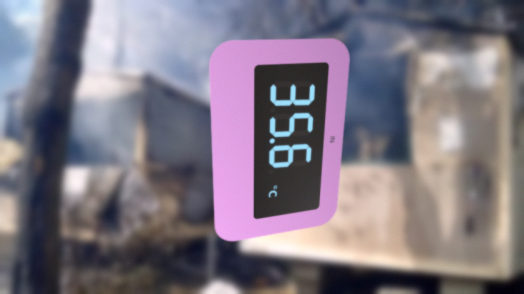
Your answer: 35.6 °C
